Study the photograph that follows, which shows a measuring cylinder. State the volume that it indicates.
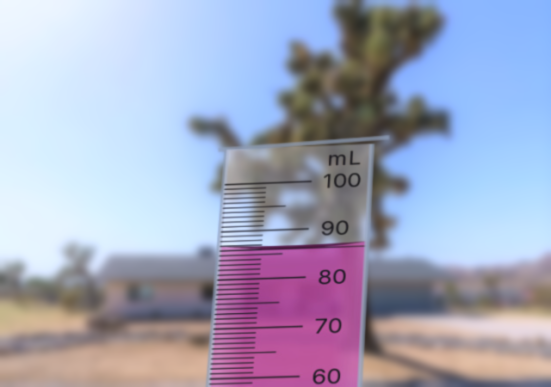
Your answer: 86 mL
